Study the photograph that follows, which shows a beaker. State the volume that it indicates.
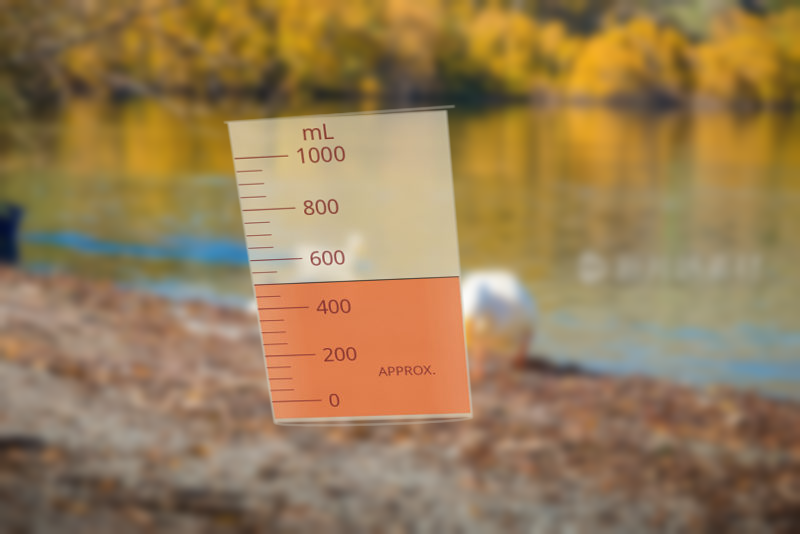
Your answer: 500 mL
